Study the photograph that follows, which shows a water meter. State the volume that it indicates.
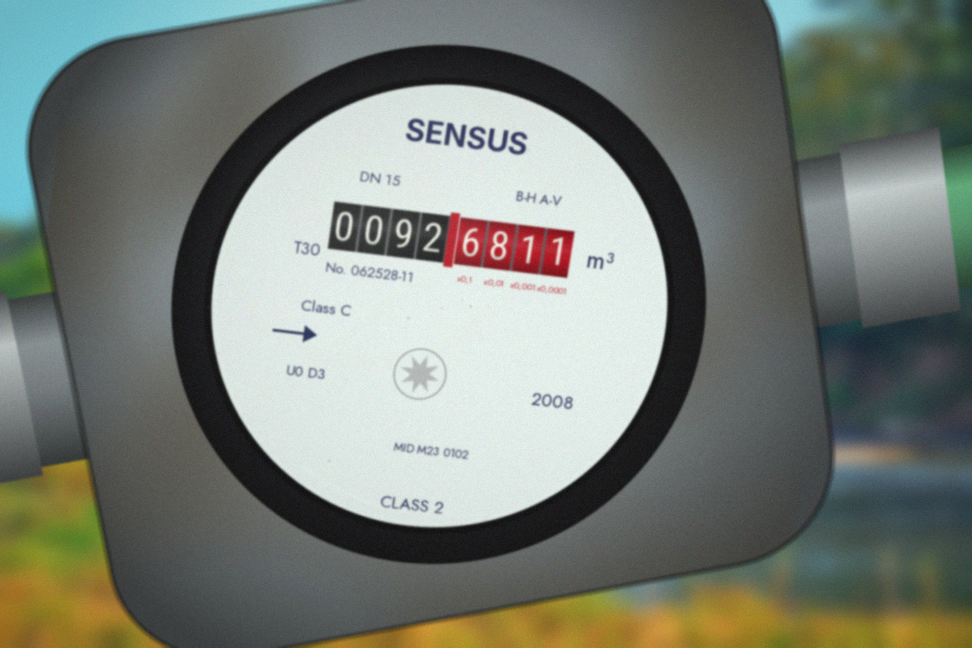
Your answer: 92.6811 m³
